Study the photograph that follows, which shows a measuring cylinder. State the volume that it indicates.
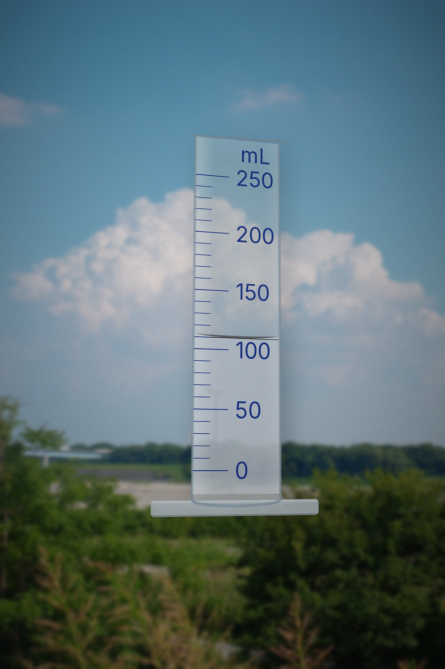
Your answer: 110 mL
